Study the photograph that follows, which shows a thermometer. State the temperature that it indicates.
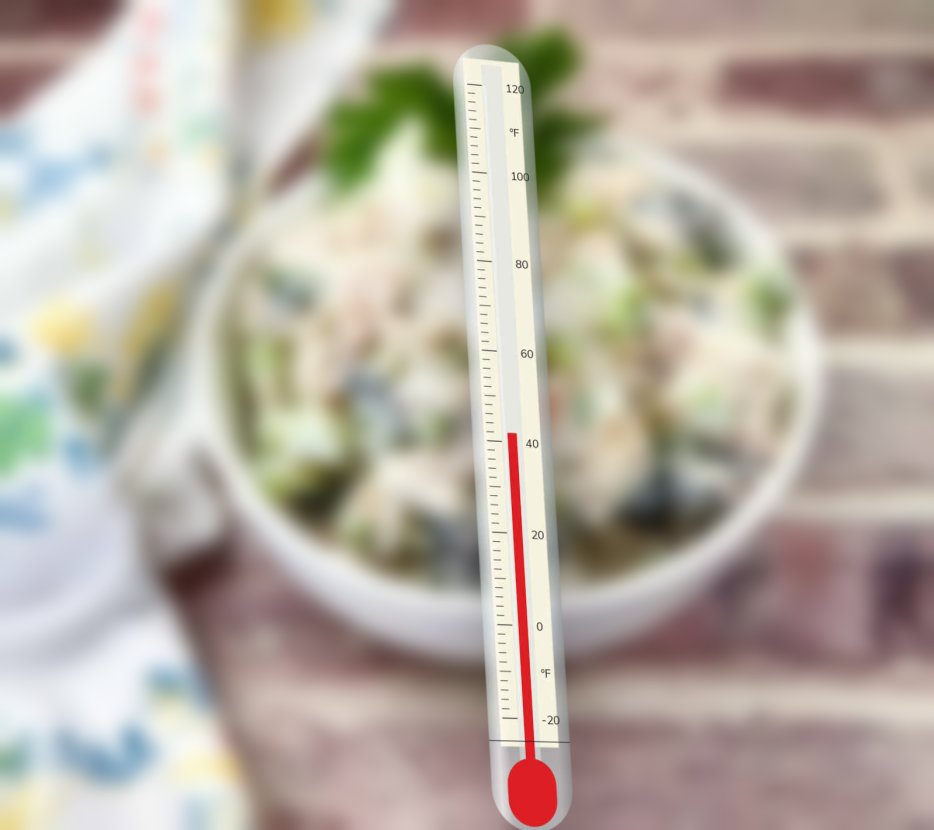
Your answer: 42 °F
